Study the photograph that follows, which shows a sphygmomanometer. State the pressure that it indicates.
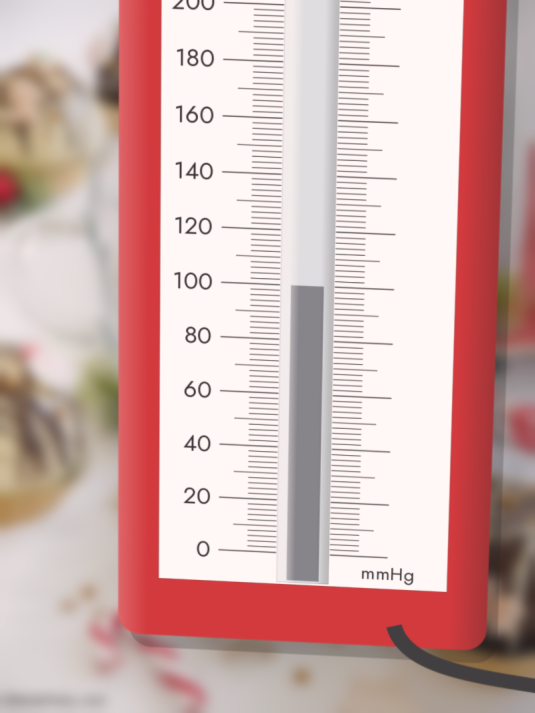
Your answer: 100 mmHg
